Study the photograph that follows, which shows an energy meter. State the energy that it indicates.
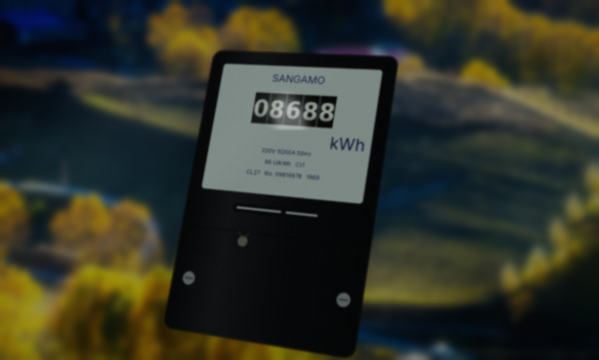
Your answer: 8688 kWh
